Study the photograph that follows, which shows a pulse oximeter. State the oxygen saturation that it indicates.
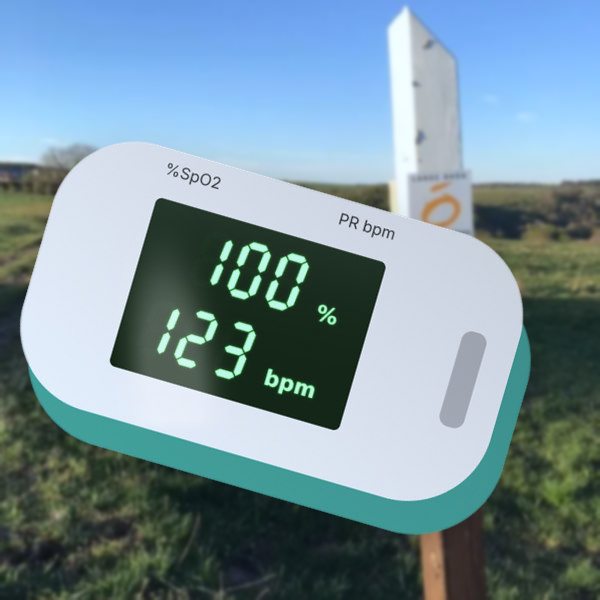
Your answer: 100 %
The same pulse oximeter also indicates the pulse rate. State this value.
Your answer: 123 bpm
